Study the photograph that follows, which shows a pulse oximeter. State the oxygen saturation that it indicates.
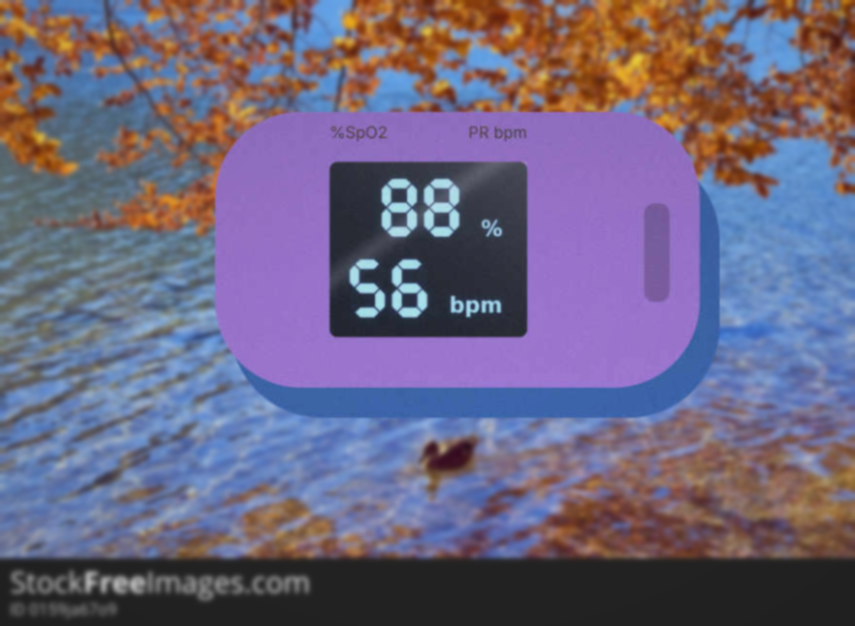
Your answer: 88 %
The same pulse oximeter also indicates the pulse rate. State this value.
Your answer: 56 bpm
